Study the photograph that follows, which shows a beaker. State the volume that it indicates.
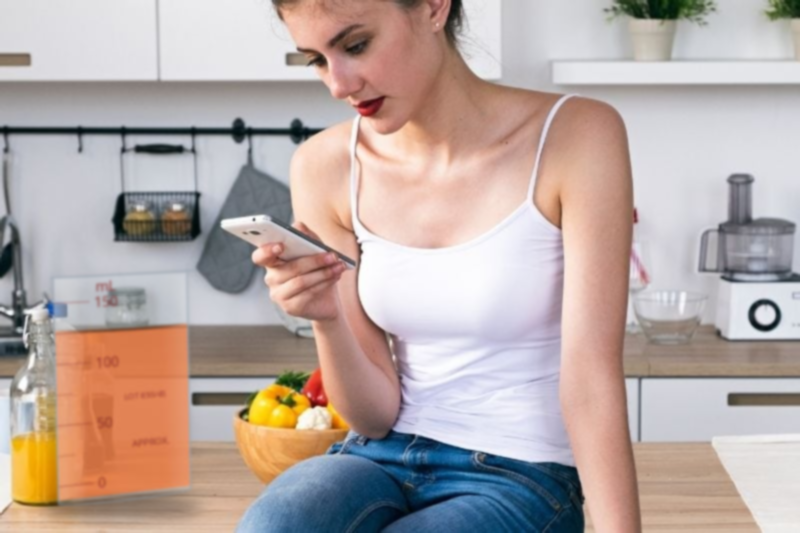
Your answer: 125 mL
